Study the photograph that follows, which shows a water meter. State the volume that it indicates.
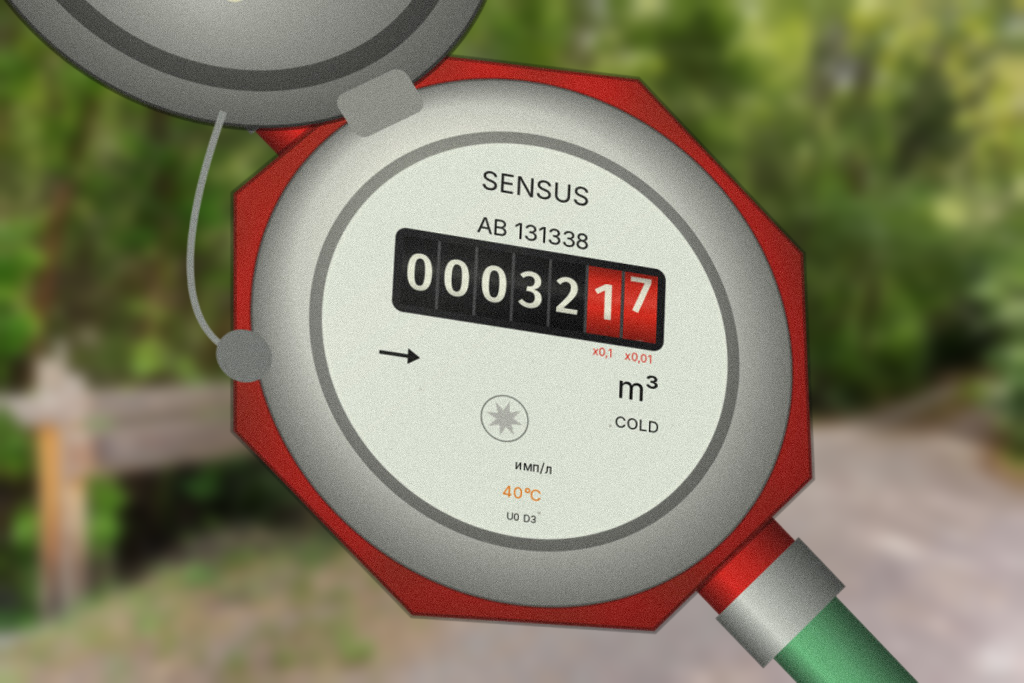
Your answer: 32.17 m³
